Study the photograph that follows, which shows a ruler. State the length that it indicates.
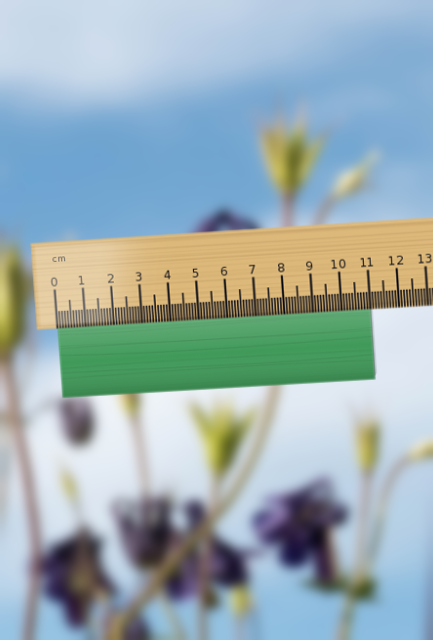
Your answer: 11 cm
